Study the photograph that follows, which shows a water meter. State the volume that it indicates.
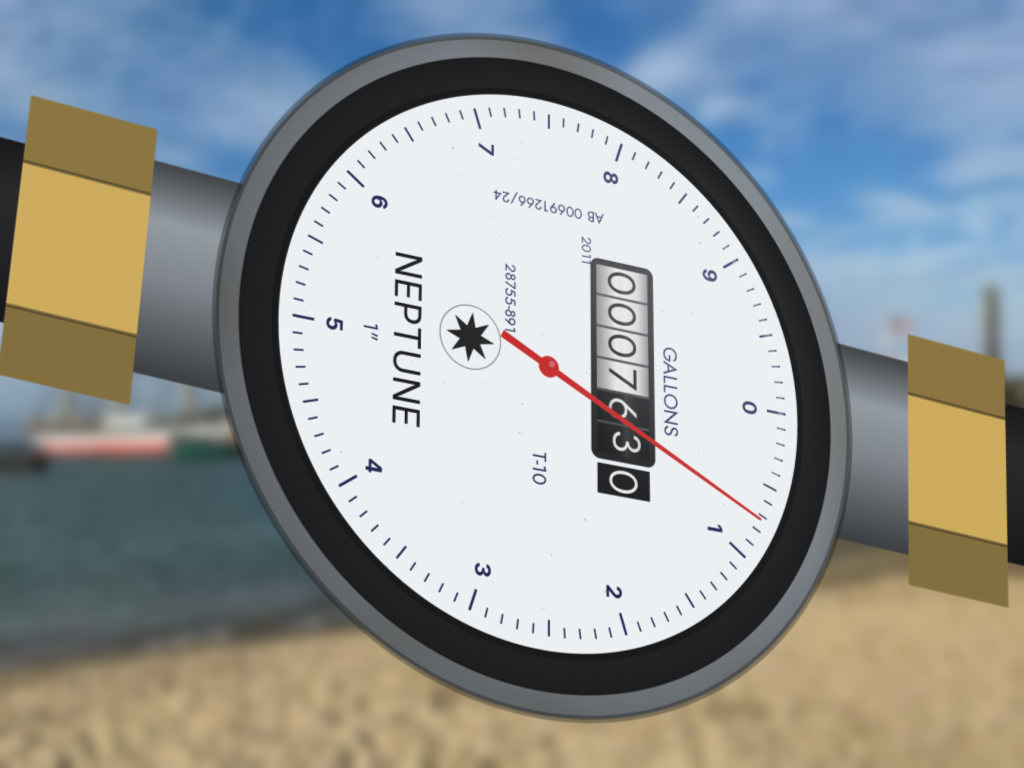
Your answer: 7630.7 gal
